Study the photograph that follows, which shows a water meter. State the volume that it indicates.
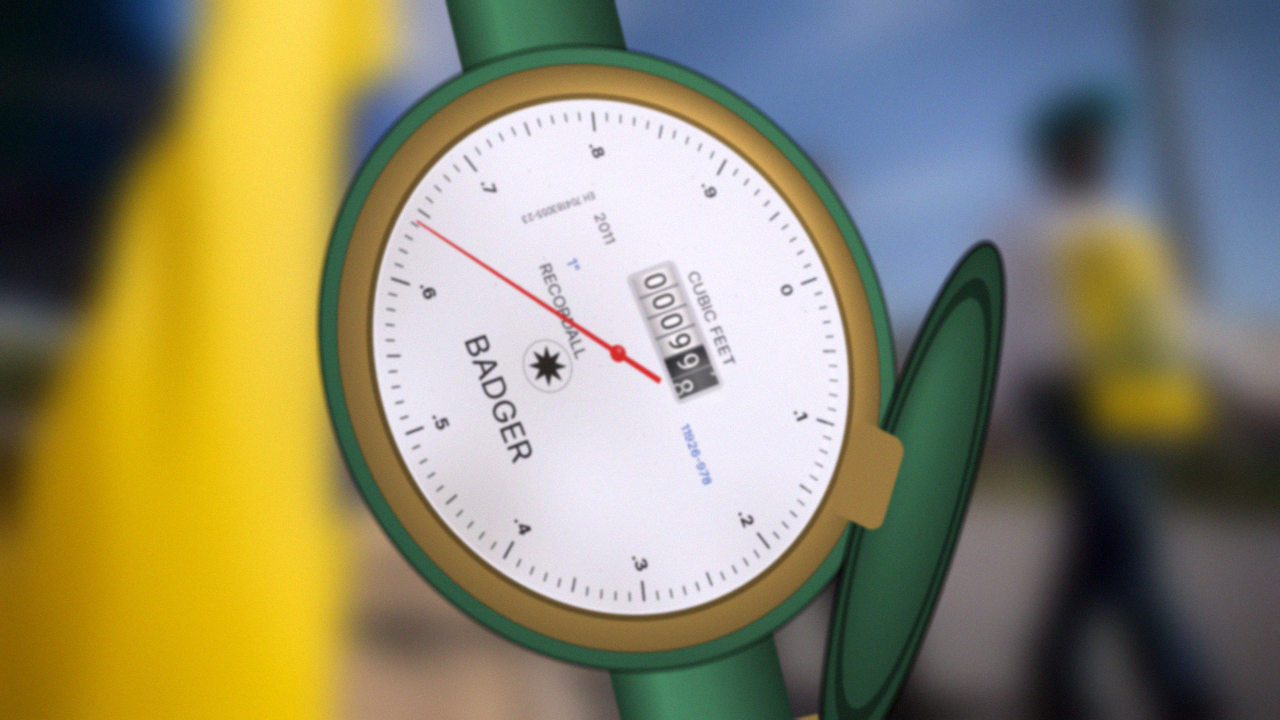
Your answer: 997.64 ft³
